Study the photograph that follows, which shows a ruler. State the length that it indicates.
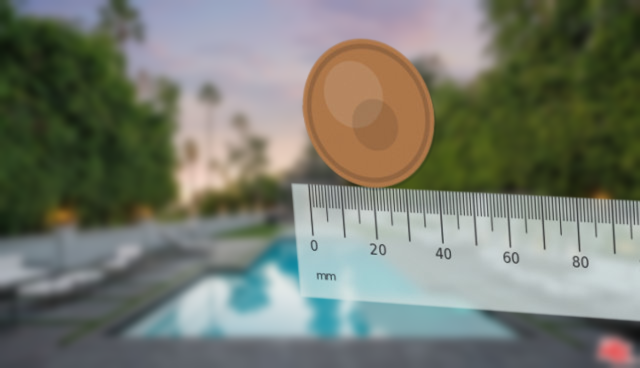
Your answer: 40 mm
